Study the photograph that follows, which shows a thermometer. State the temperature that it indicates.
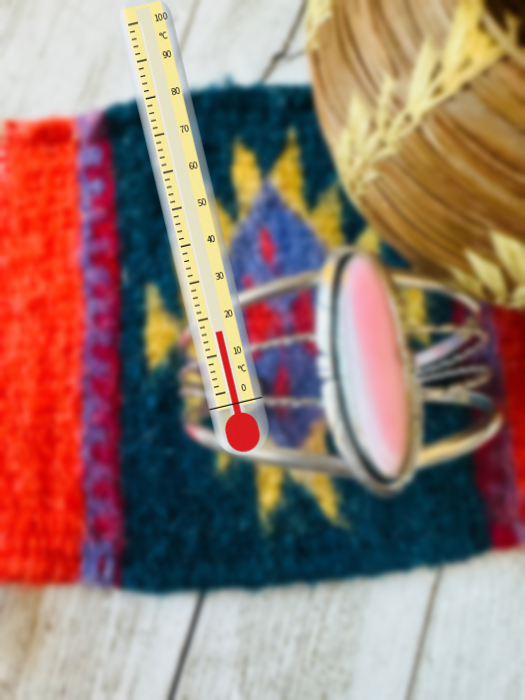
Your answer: 16 °C
